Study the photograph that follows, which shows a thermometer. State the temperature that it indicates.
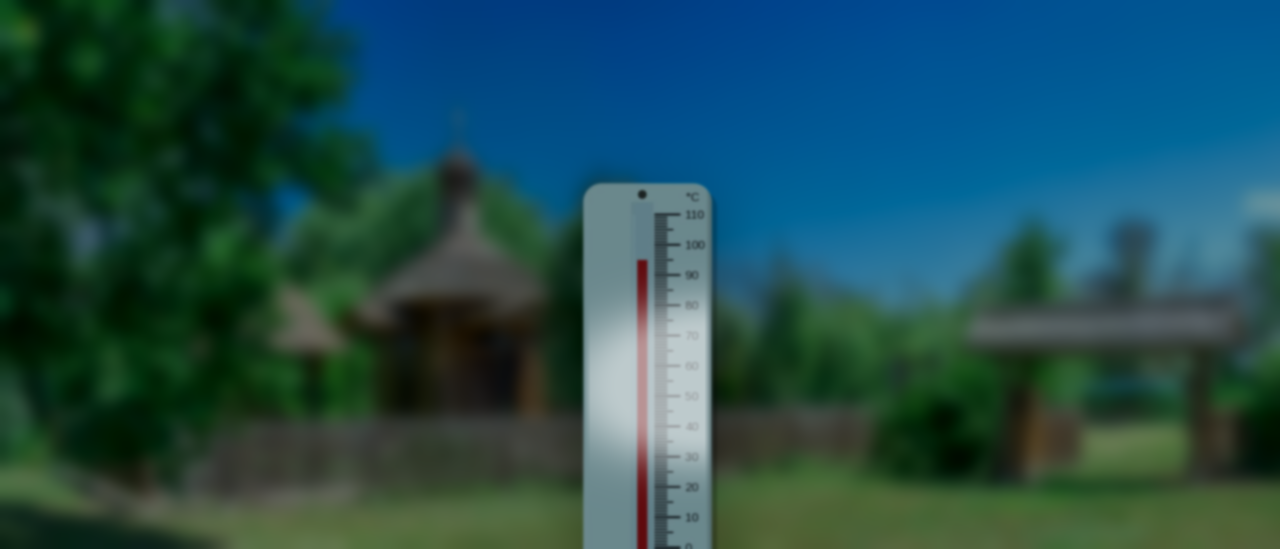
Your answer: 95 °C
